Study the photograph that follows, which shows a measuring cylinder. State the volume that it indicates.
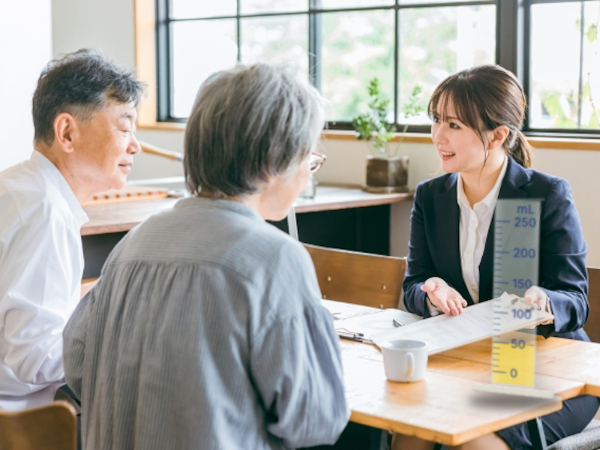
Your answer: 50 mL
